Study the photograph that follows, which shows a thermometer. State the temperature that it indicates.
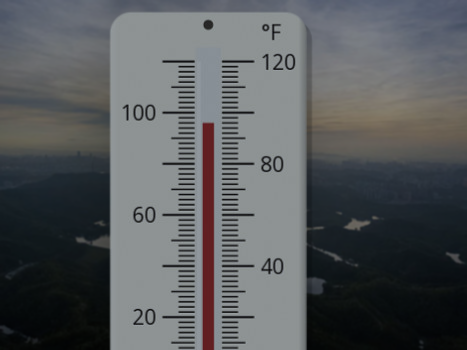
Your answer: 96 °F
